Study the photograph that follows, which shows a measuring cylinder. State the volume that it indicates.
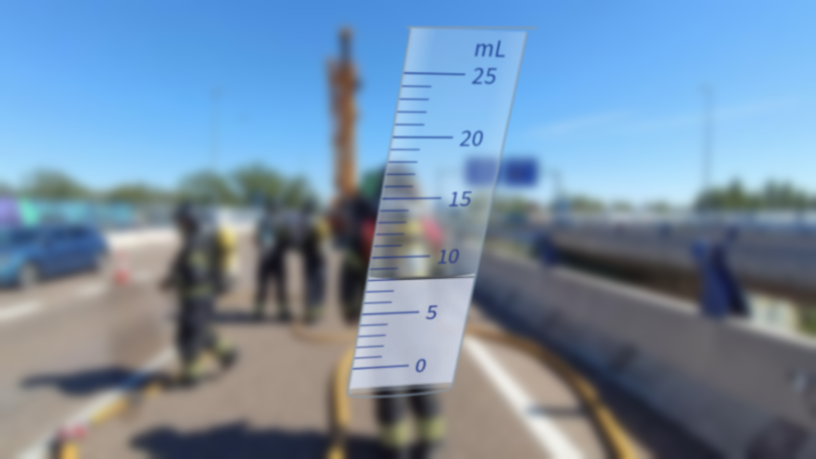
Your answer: 8 mL
